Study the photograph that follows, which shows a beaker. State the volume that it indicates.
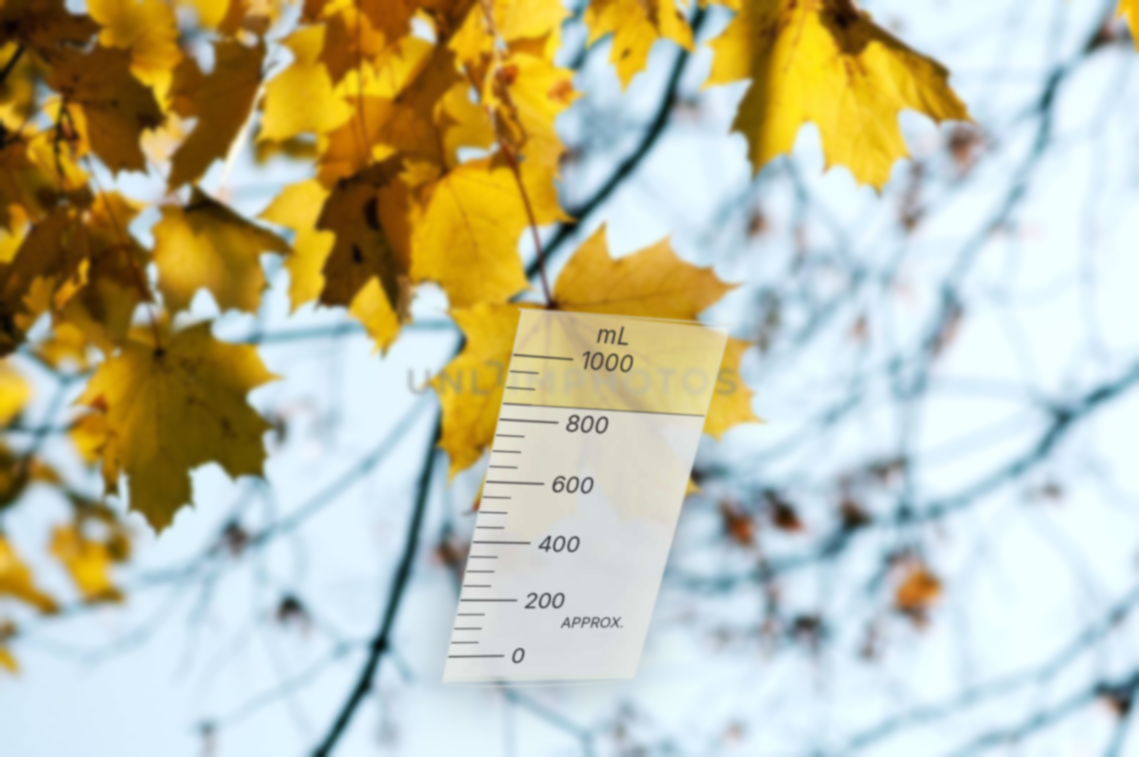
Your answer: 850 mL
